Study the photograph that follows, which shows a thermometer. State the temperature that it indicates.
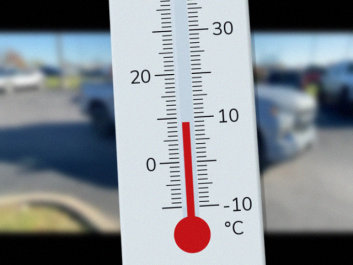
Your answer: 9 °C
